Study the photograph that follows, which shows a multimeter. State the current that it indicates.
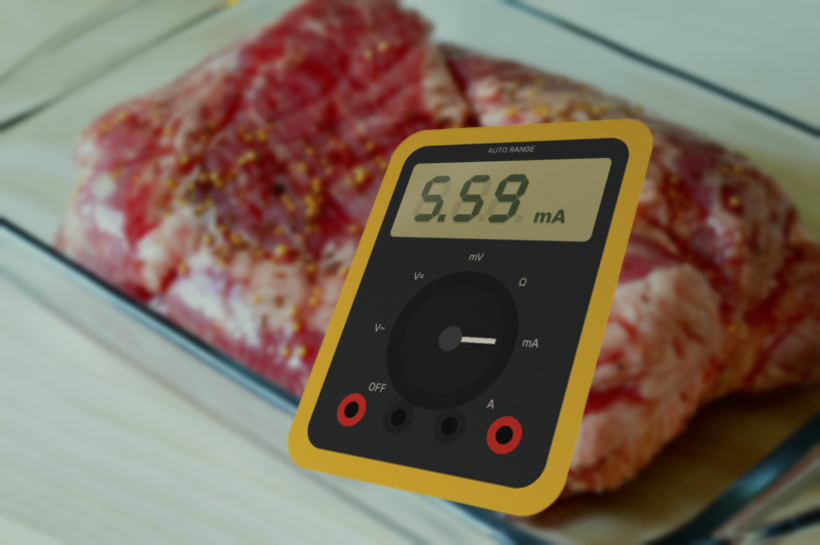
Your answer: 5.59 mA
